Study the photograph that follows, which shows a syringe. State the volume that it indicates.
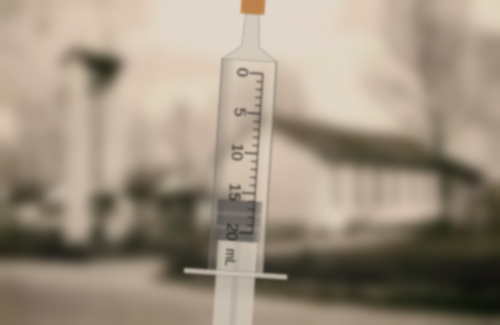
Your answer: 16 mL
